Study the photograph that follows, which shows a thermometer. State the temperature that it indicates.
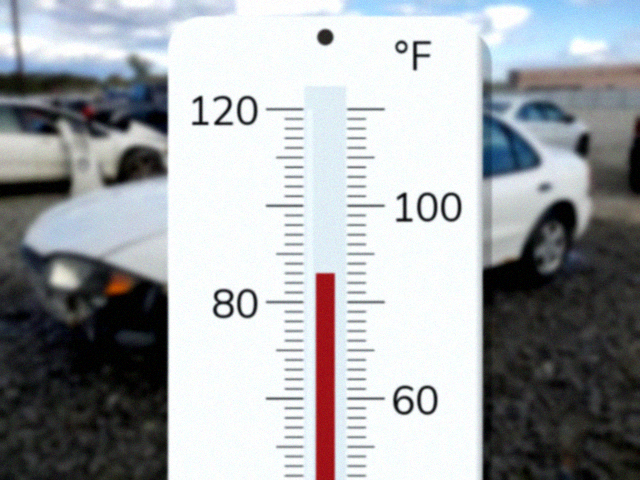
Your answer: 86 °F
